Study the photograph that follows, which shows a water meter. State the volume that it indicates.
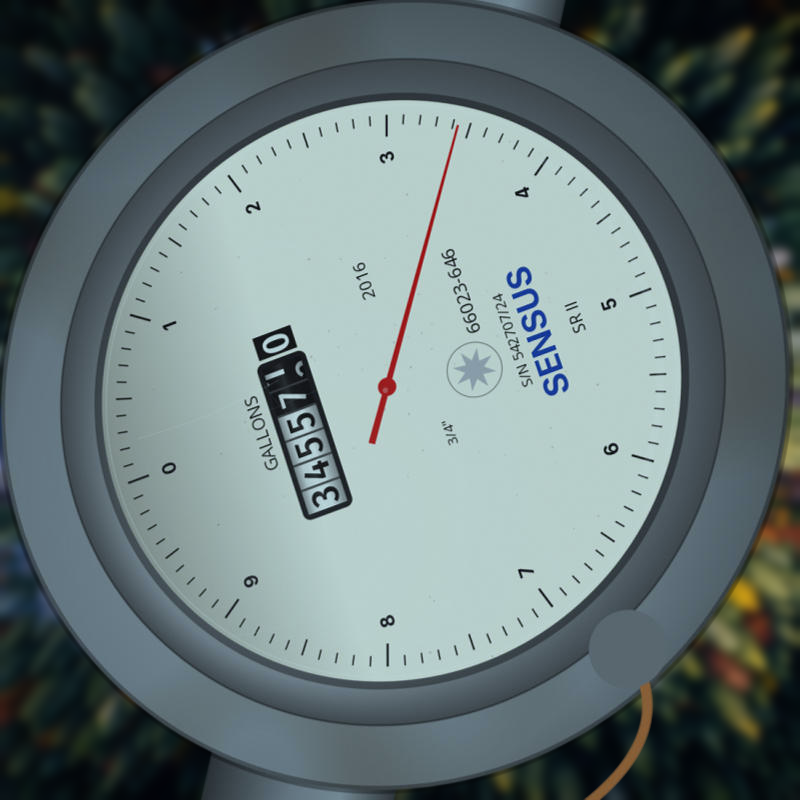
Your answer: 3455713.4 gal
